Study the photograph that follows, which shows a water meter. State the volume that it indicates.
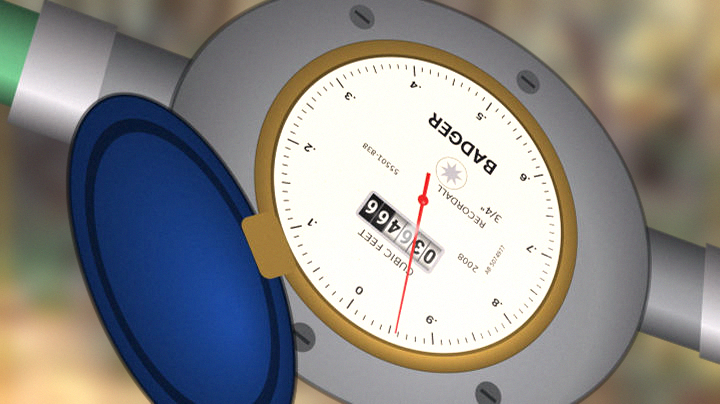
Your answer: 36465.94 ft³
